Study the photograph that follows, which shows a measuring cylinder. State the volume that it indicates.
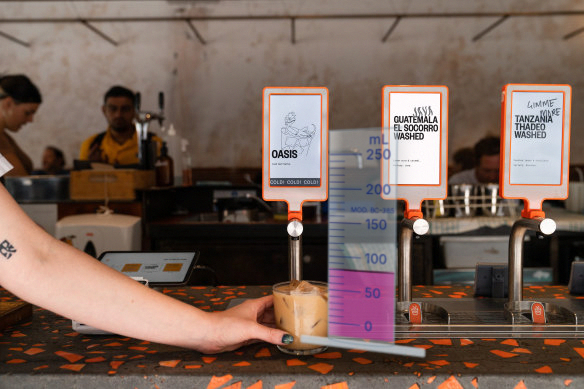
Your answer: 80 mL
